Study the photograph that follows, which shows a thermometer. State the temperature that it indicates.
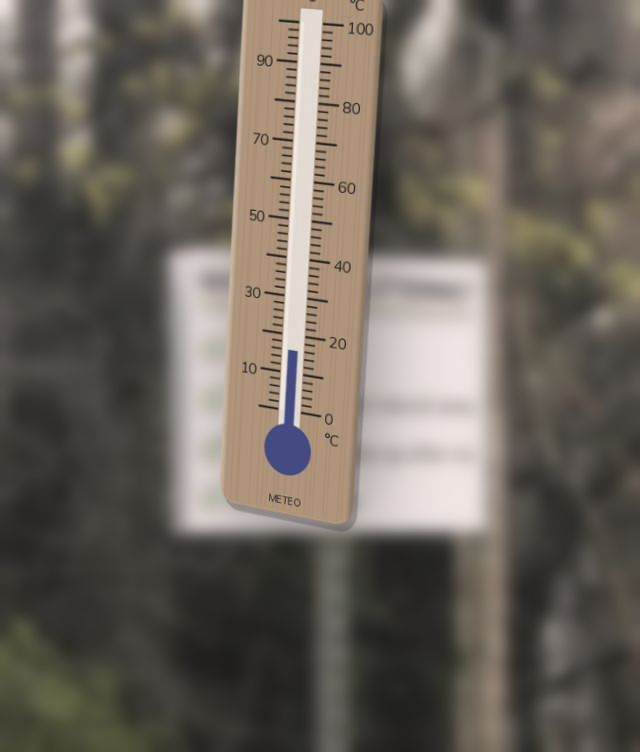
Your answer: 16 °C
